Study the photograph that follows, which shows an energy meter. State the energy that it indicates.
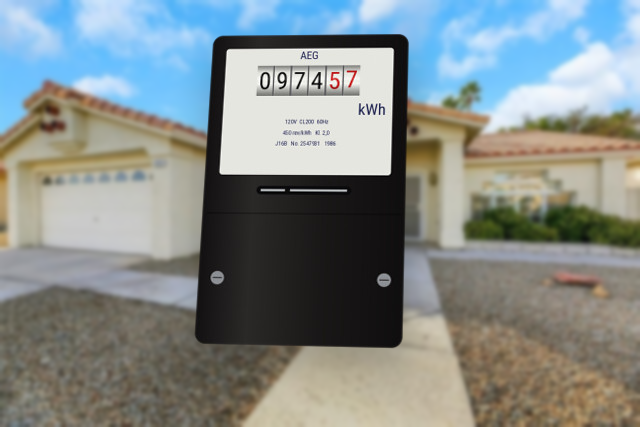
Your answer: 974.57 kWh
